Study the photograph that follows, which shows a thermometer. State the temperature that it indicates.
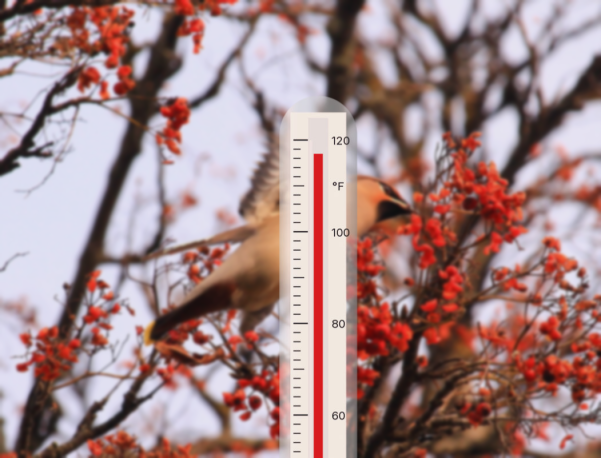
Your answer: 117 °F
